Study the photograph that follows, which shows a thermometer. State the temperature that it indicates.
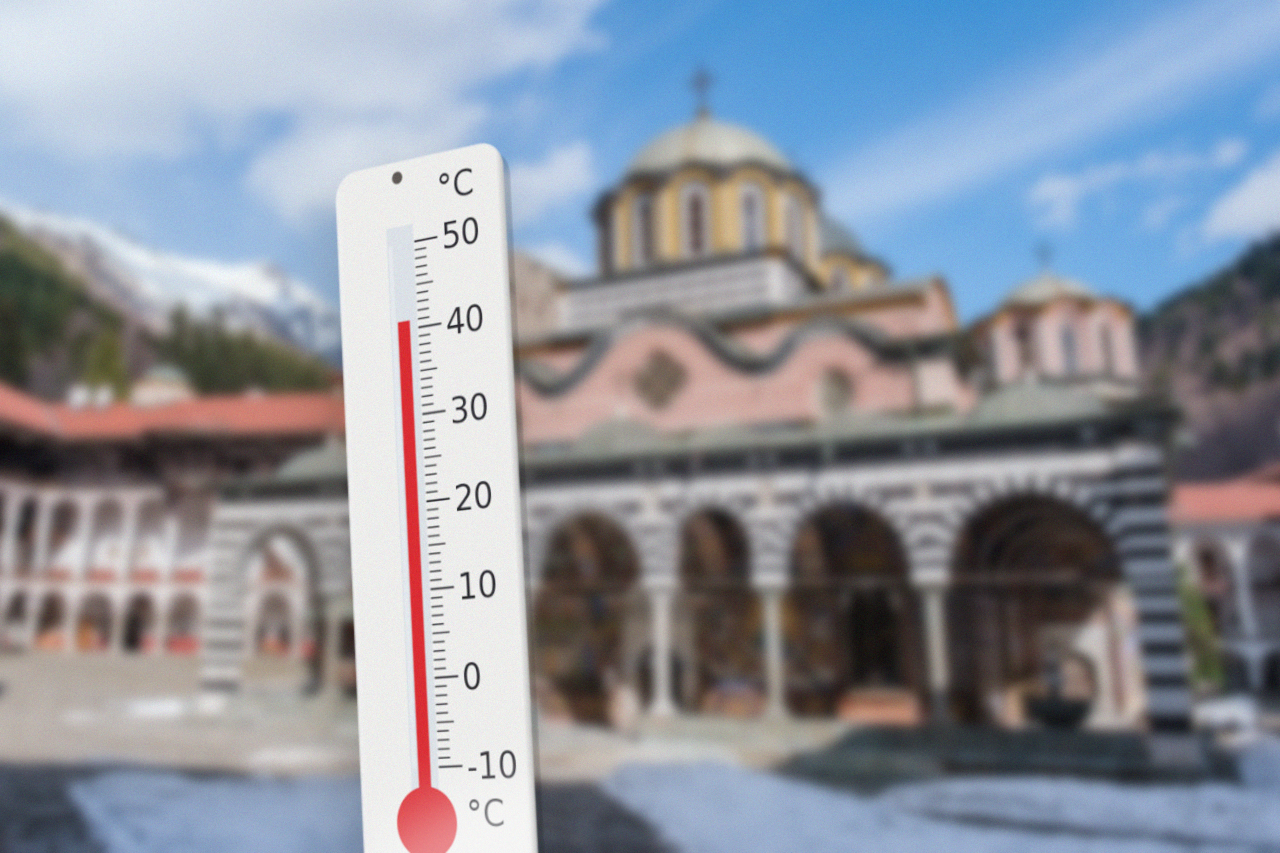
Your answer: 41 °C
